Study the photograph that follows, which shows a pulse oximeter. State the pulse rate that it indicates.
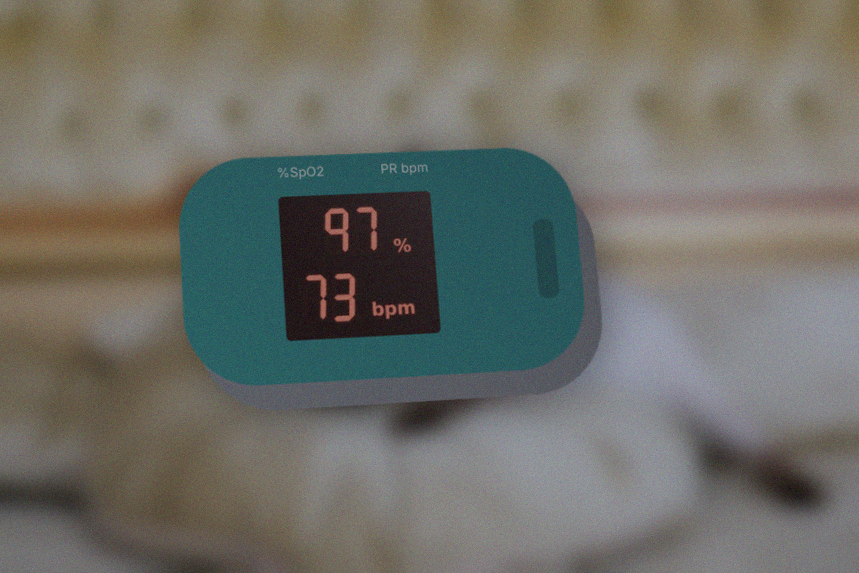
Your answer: 73 bpm
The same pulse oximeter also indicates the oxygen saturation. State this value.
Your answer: 97 %
